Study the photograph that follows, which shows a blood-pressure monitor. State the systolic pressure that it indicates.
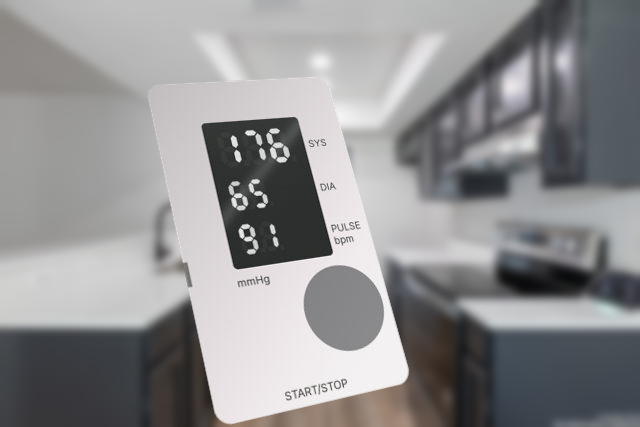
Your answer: 176 mmHg
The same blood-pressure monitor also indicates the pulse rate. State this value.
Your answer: 91 bpm
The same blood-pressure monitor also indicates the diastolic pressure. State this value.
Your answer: 65 mmHg
